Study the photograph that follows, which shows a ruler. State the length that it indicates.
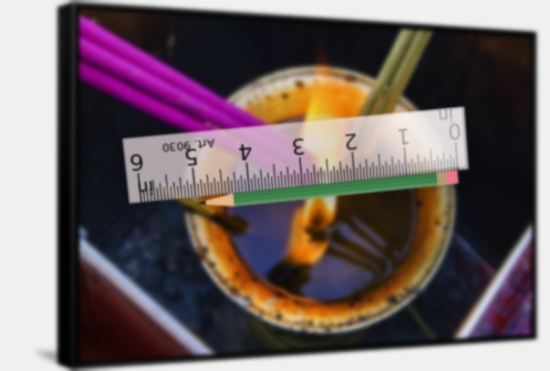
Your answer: 5 in
